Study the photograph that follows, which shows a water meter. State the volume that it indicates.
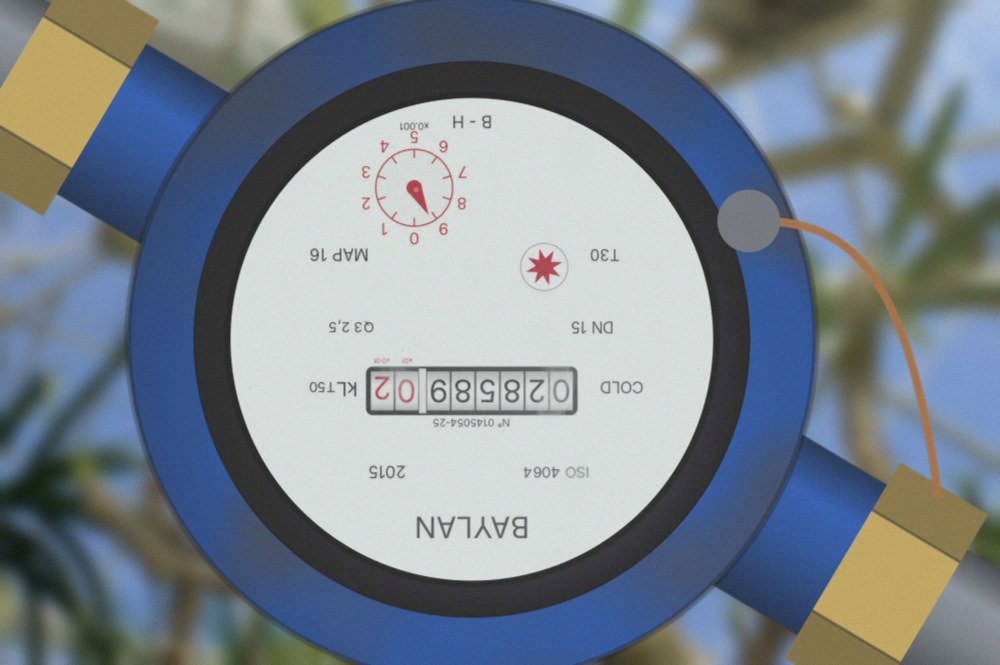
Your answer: 28589.019 kL
